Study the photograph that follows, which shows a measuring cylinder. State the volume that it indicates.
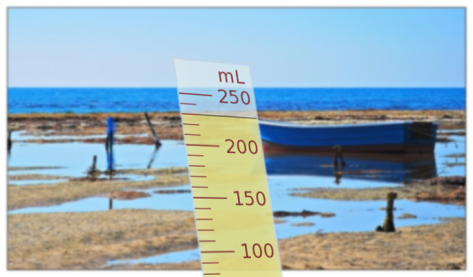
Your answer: 230 mL
